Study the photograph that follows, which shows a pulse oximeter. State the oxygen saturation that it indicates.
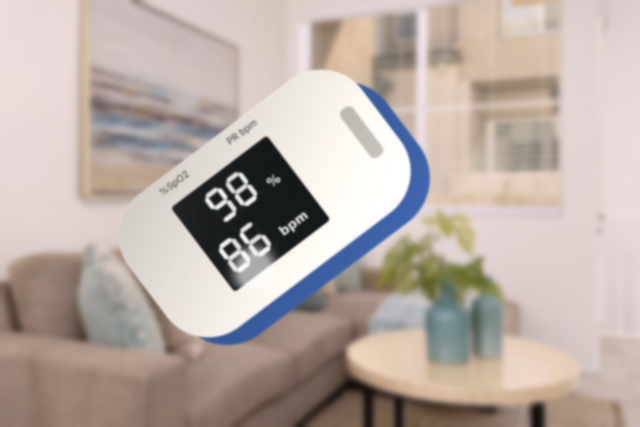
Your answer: 98 %
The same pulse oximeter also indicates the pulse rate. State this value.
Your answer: 86 bpm
